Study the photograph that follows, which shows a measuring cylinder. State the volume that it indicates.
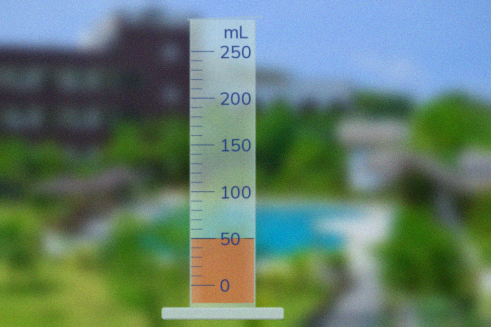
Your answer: 50 mL
